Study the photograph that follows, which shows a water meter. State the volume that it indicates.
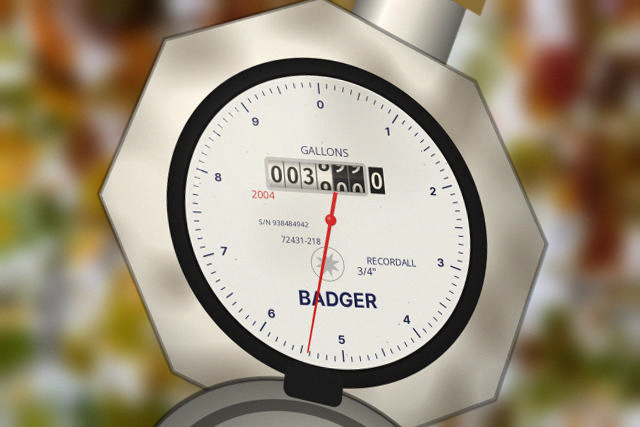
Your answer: 38995.4 gal
